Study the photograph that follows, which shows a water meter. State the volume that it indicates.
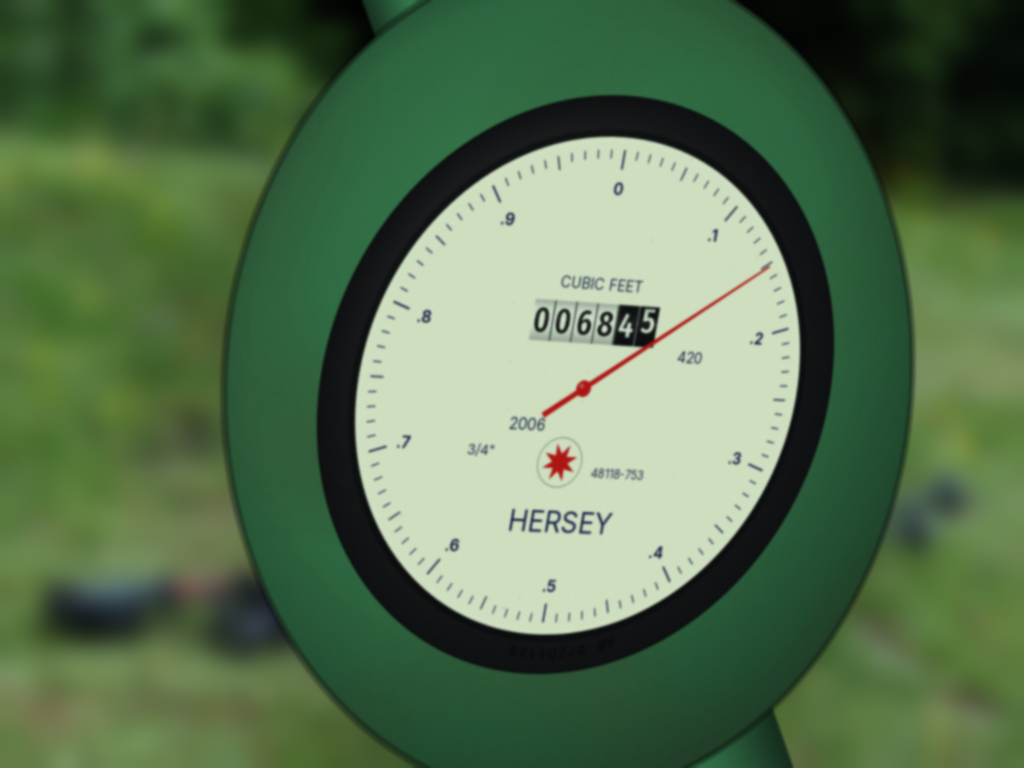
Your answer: 6845.15 ft³
